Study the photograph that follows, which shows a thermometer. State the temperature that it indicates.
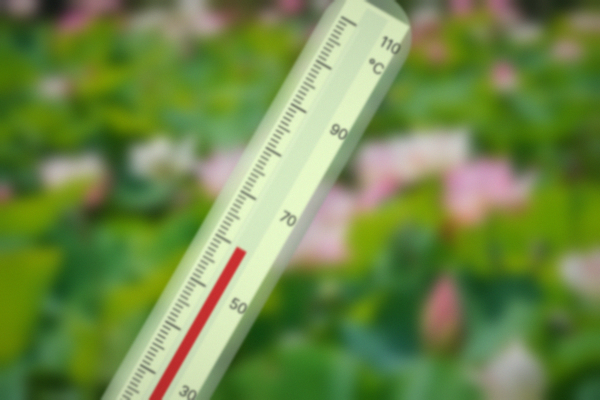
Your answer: 60 °C
